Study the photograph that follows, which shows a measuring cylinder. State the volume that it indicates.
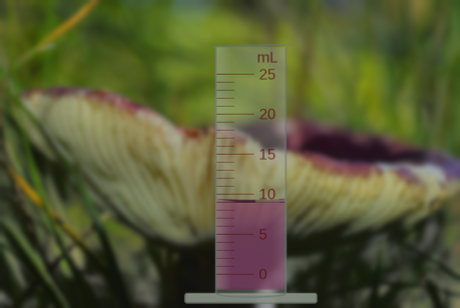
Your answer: 9 mL
